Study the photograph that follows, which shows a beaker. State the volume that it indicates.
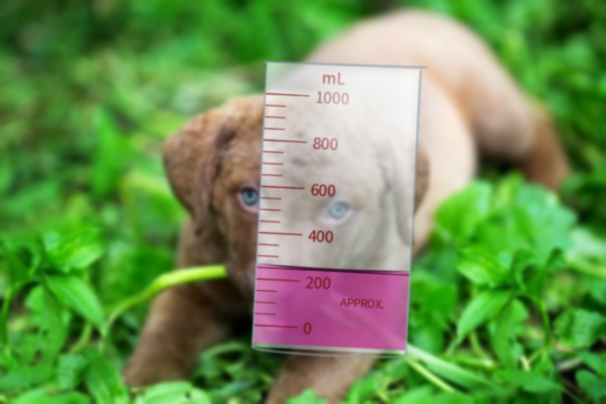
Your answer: 250 mL
